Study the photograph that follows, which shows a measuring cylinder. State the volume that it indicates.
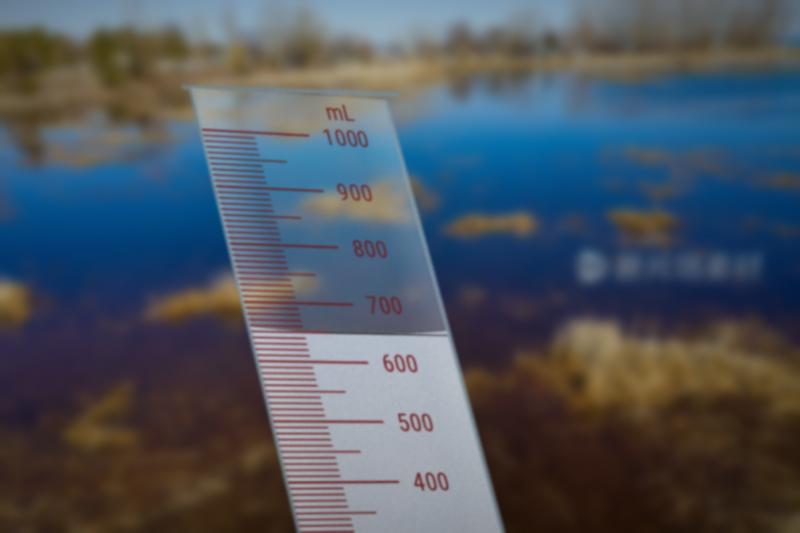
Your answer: 650 mL
